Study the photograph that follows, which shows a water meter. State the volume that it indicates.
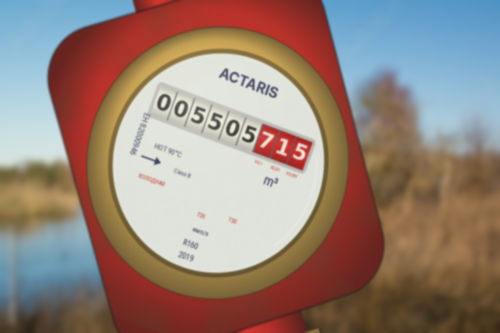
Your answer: 5505.715 m³
